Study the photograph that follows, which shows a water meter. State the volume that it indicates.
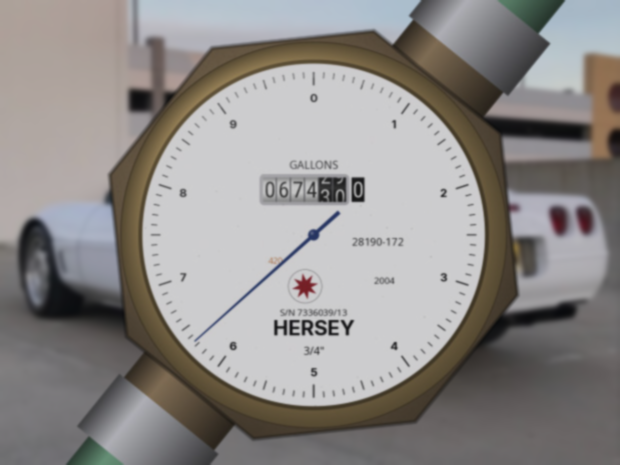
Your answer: 674296.3 gal
